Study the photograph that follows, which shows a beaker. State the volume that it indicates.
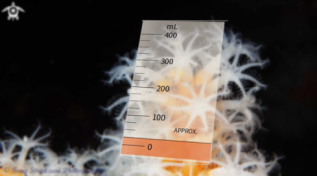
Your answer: 25 mL
